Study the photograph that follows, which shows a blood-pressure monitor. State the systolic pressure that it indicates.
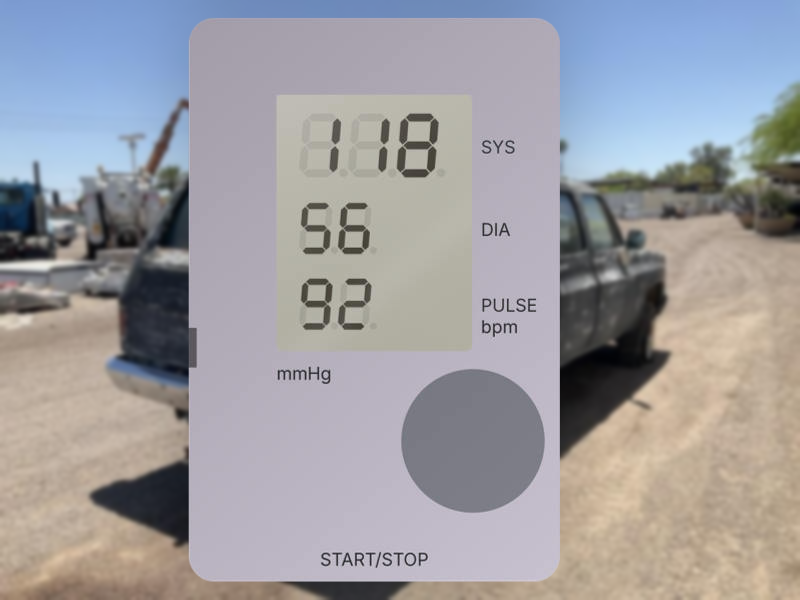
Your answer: 118 mmHg
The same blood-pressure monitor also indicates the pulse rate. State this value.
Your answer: 92 bpm
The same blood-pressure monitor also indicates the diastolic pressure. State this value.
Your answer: 56 mmHg
